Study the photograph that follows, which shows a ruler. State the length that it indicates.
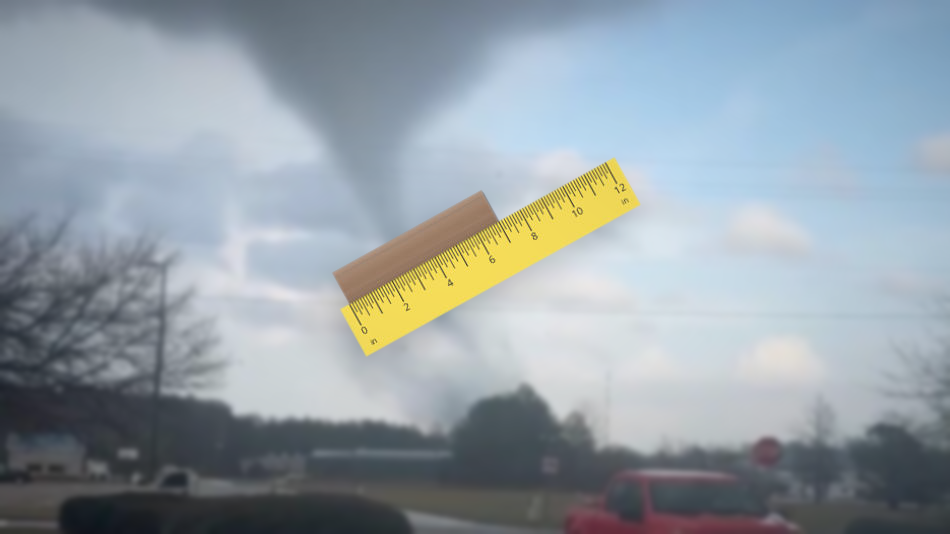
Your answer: 7 in
